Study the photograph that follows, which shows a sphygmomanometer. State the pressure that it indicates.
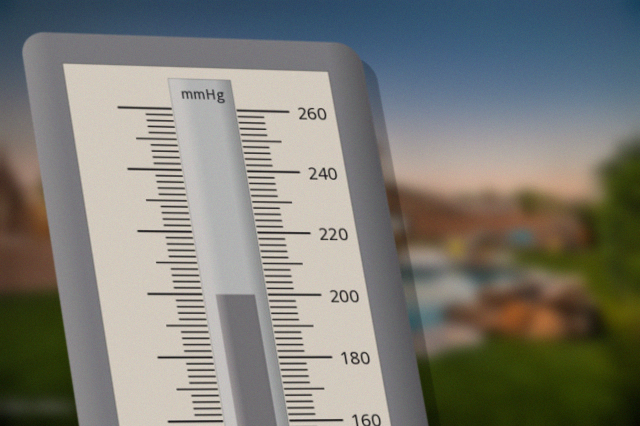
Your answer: 200 mmHg
